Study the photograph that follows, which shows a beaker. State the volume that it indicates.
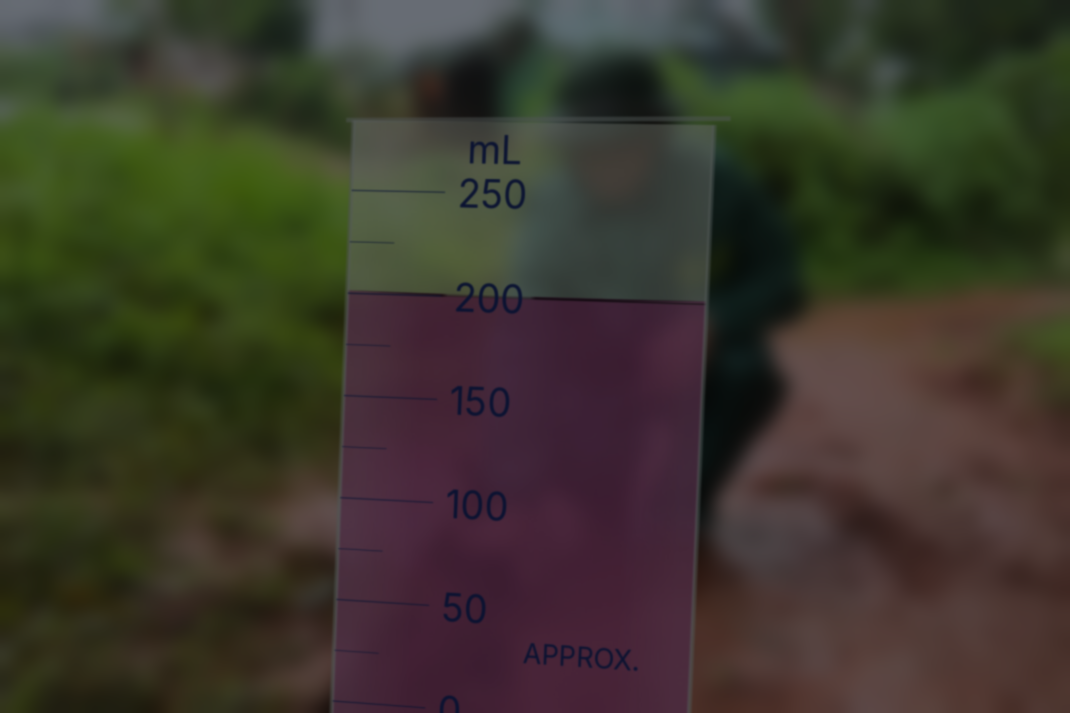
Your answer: 200 mL
